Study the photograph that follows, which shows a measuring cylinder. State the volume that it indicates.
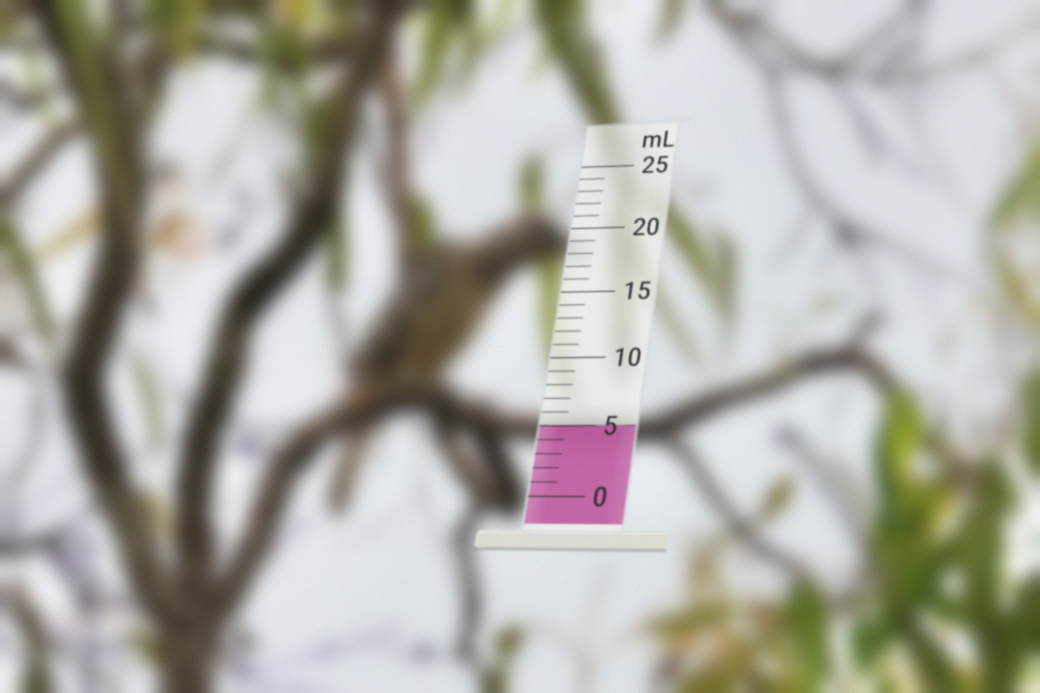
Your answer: 5 mL
